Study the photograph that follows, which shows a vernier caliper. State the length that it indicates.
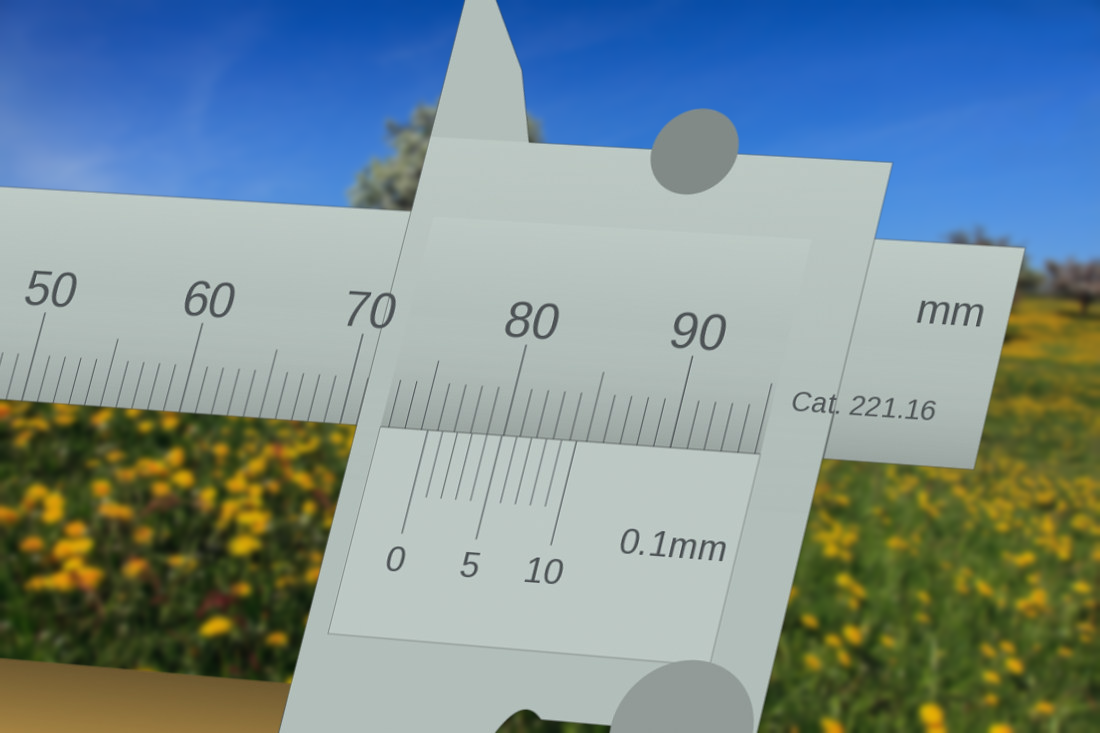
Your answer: 75.4 mm
